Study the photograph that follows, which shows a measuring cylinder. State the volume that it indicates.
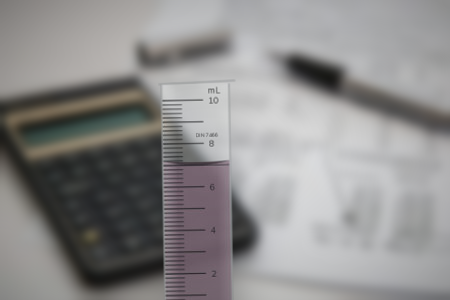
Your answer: 7 mL
